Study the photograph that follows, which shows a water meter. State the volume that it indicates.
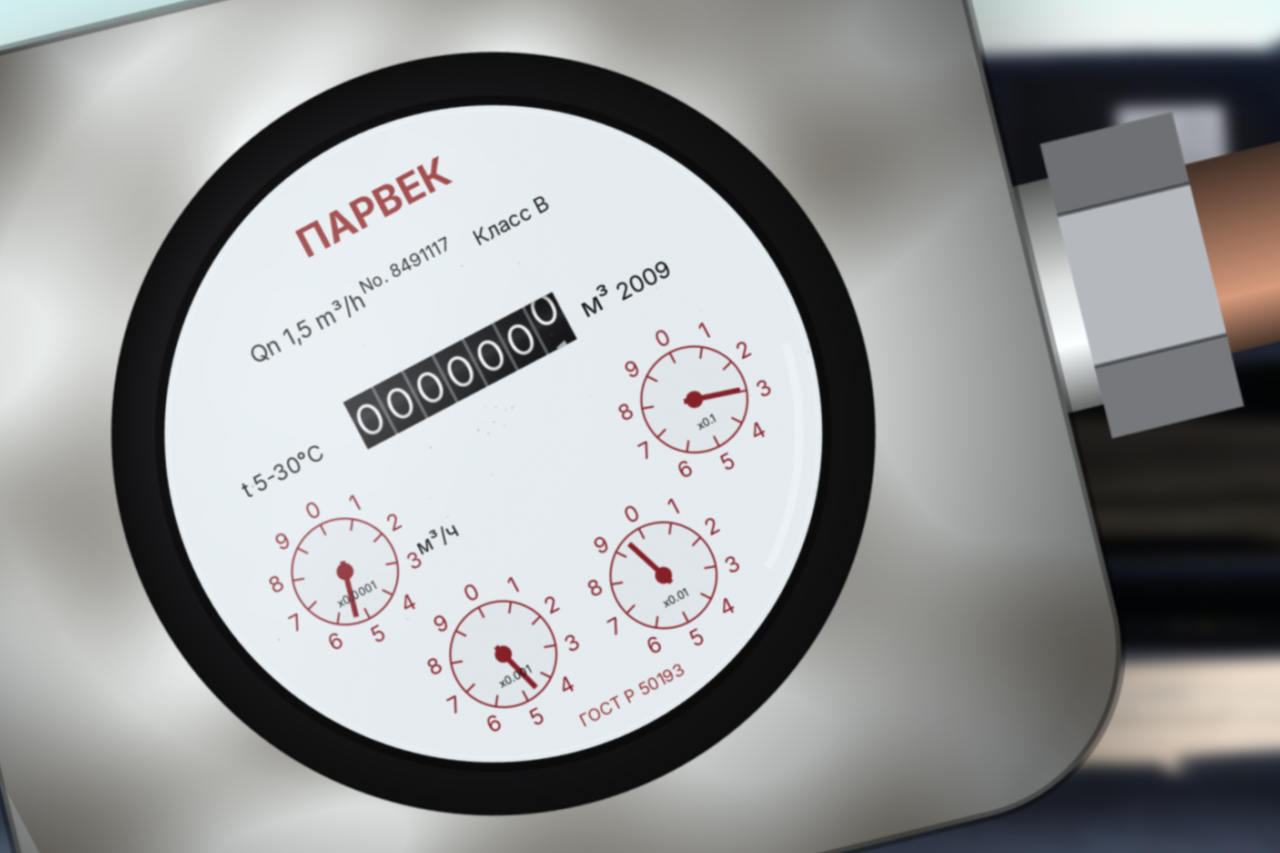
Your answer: 0.2945 m³
